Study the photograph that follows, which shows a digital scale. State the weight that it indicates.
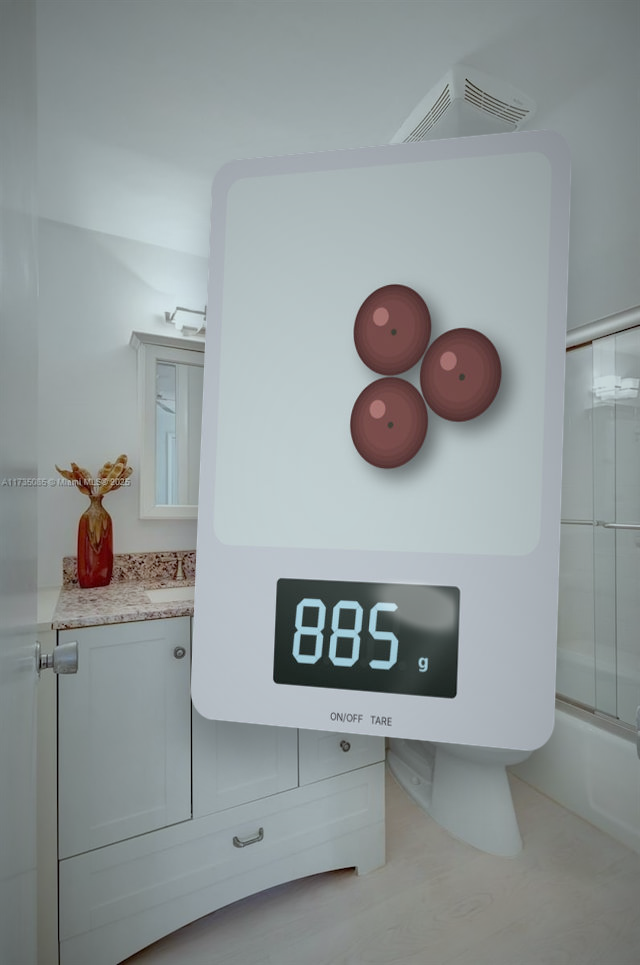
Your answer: 885 g
